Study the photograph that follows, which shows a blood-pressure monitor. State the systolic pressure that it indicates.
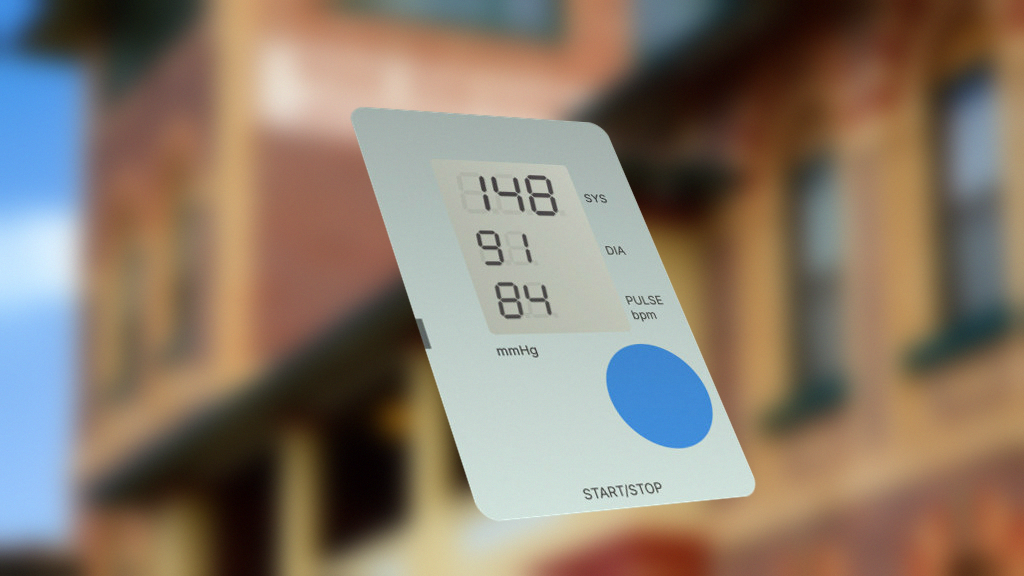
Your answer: 148 mmHg
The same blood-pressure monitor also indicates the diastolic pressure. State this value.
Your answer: 91 mmHg
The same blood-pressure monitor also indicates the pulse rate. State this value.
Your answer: 84 bpm
